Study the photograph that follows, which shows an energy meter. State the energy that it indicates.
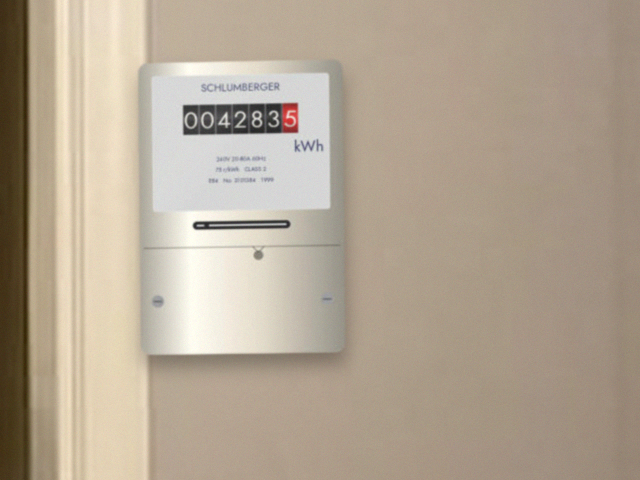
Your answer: 4283.5 kWh
